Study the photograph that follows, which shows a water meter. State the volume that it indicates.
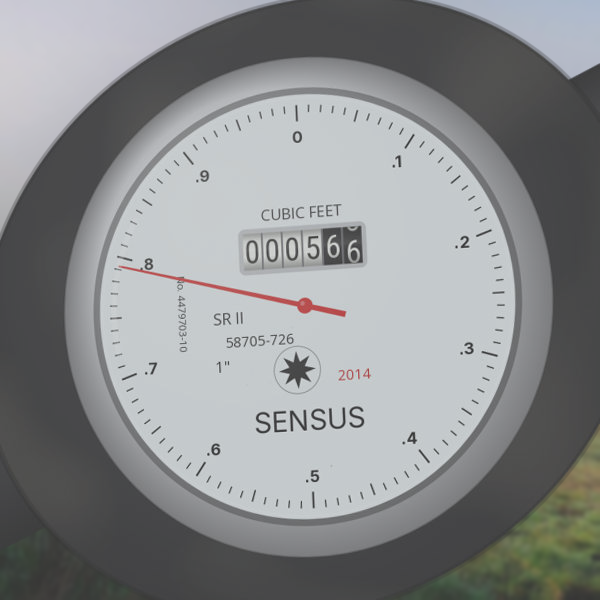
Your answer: 565.79 ft³
